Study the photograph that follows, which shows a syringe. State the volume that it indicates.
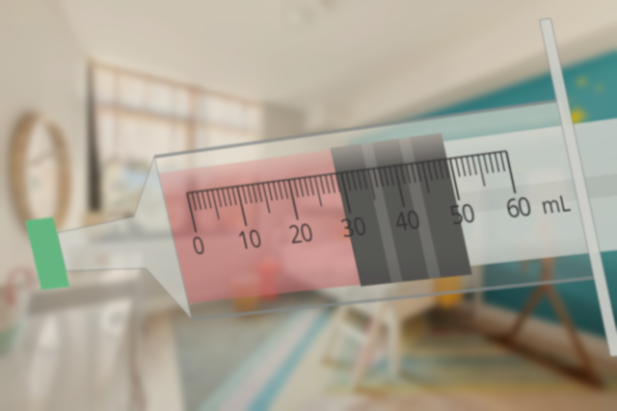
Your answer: 29 mL
